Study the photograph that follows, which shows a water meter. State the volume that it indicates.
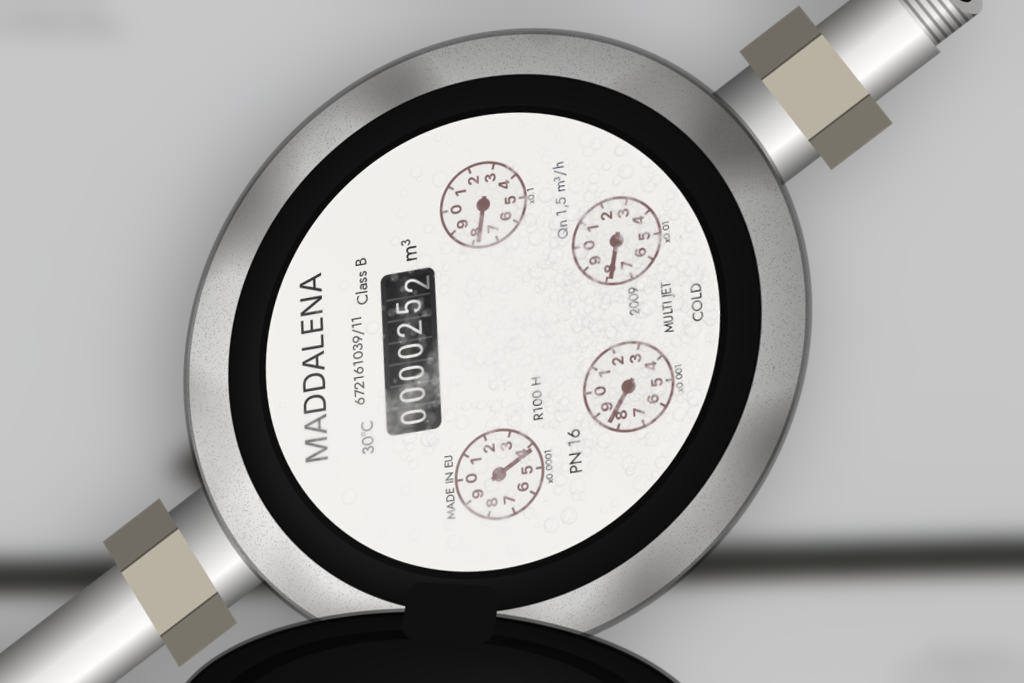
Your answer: 251.7784 m³
